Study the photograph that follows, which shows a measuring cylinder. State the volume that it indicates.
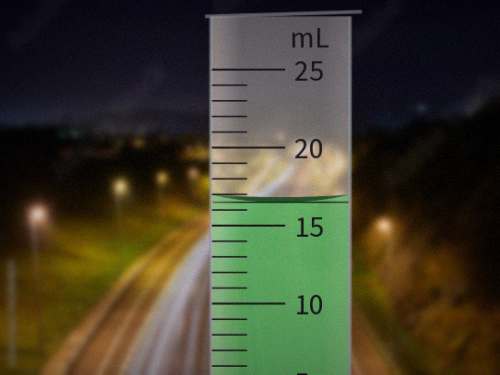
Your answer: 16.5 mL
